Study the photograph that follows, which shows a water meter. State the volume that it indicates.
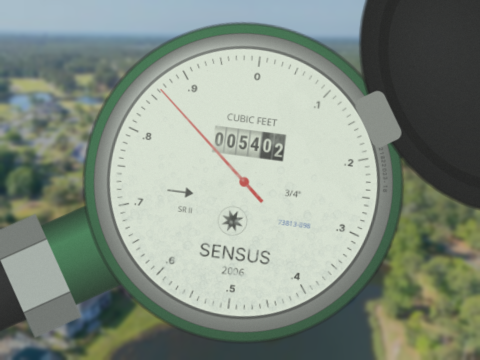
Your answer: 5401.86 ft³
